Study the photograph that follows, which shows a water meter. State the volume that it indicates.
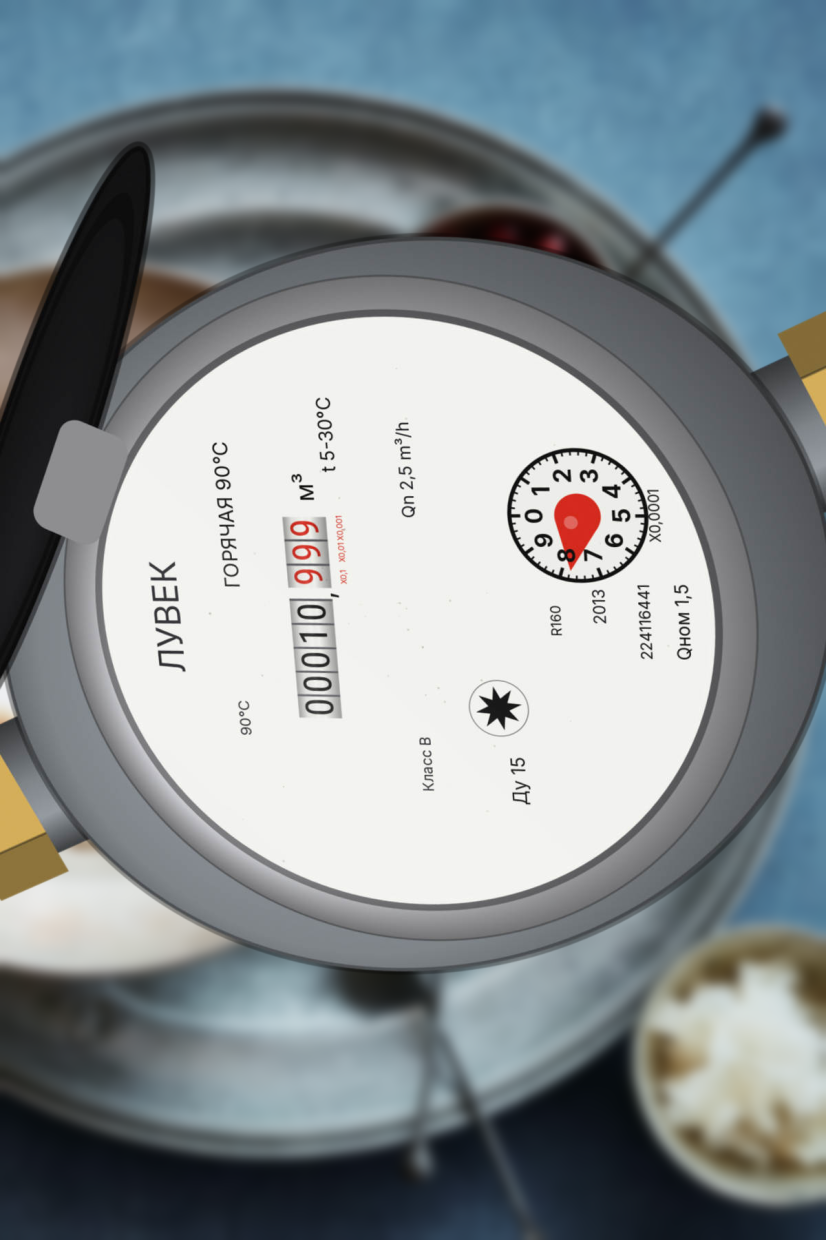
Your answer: 10.9997 m³
